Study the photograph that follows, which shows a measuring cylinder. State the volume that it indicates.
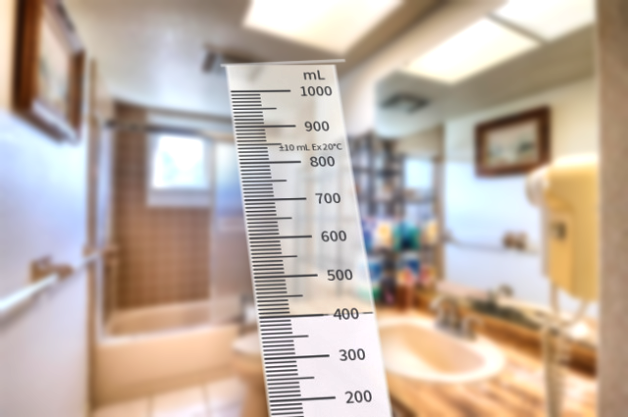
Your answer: 400 mL
